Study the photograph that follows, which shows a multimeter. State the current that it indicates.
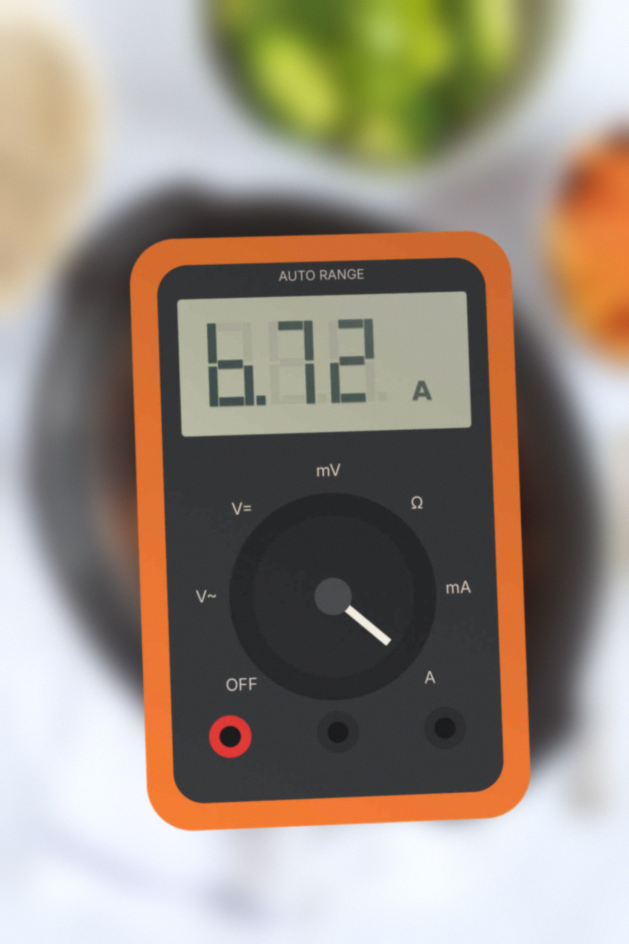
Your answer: 6.72 A
